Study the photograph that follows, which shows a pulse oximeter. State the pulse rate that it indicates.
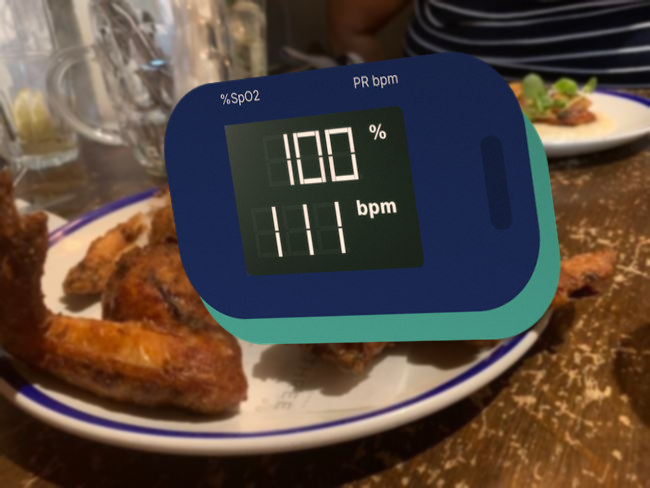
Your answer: 111 bpm
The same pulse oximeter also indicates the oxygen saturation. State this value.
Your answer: 100 %
